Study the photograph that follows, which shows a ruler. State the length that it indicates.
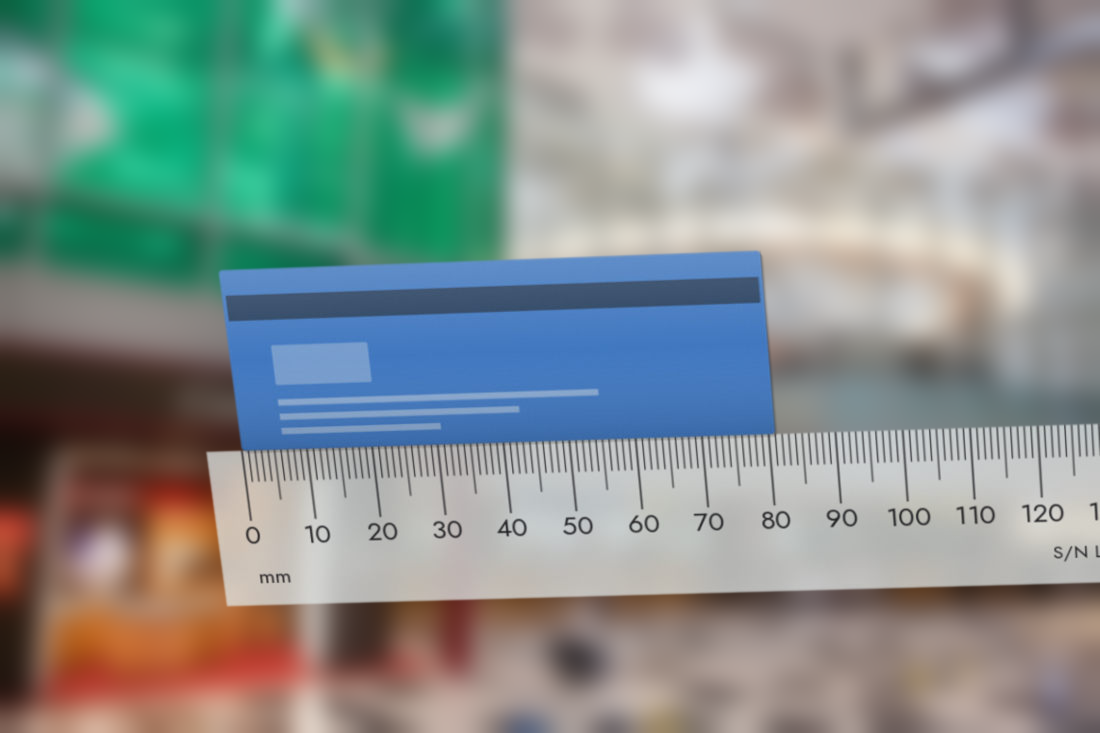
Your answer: 81 mm
